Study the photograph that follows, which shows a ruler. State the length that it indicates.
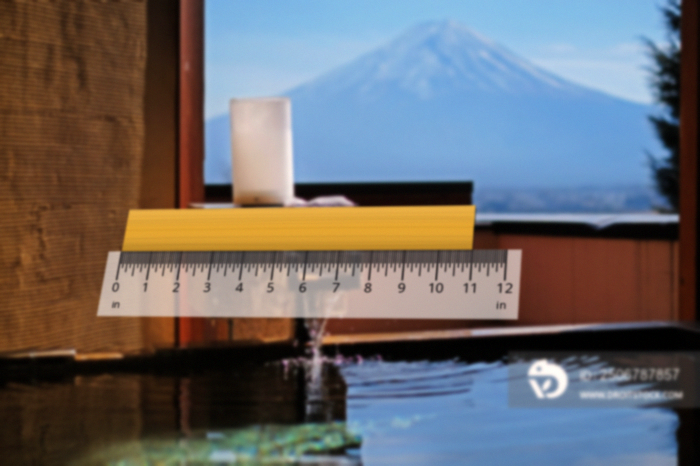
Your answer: 11 in
